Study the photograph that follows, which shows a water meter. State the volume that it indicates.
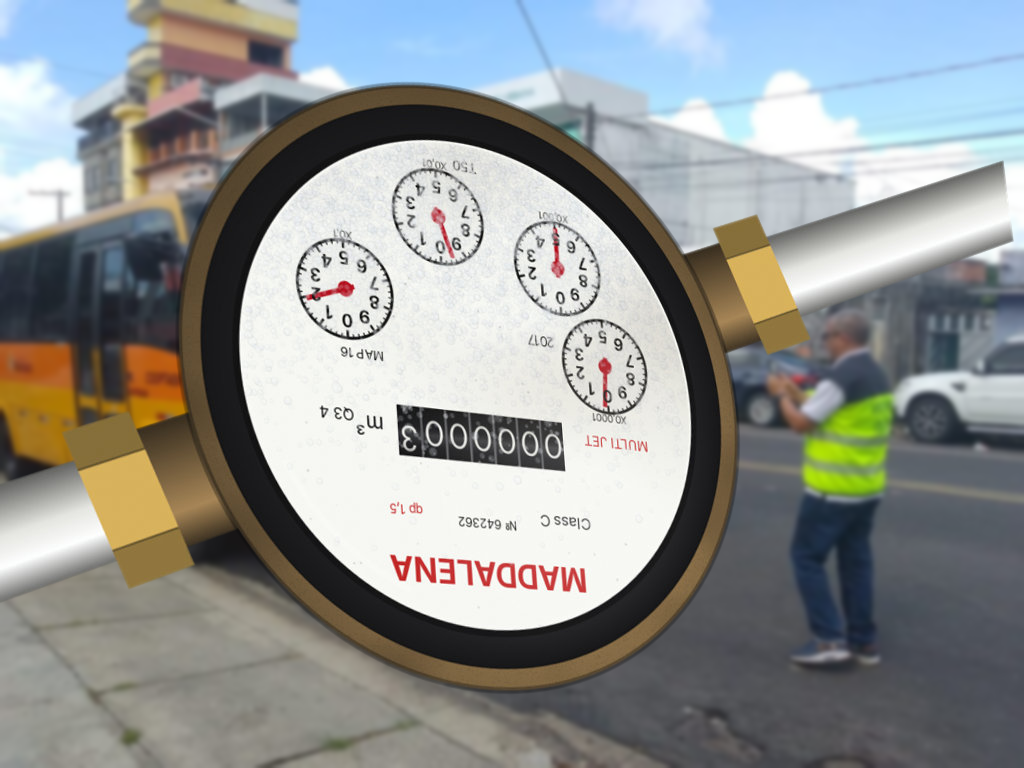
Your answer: 3.1950 m³
